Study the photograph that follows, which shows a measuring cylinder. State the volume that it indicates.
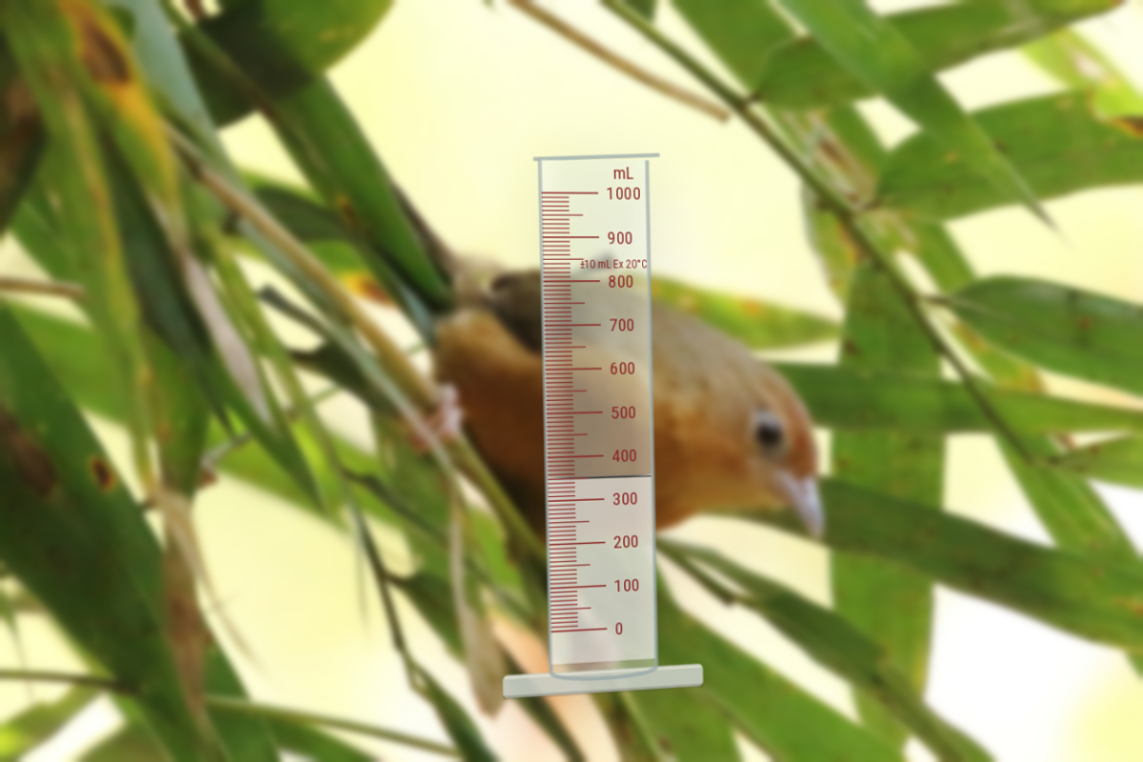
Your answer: 350 mL
